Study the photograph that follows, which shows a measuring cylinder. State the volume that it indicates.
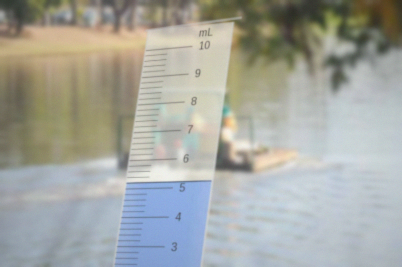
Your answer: 5.2 mL
